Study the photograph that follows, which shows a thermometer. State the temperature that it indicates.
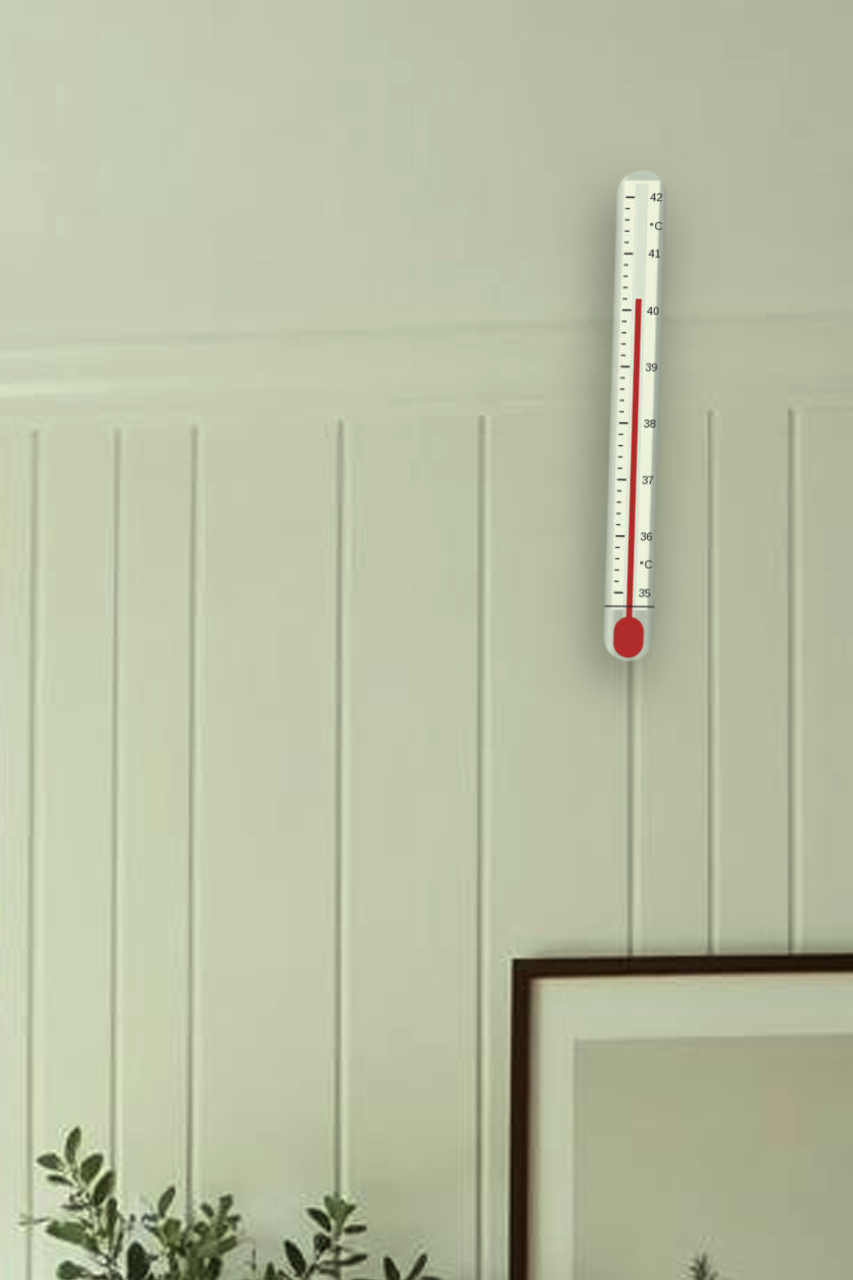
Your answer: 40.2 °C
